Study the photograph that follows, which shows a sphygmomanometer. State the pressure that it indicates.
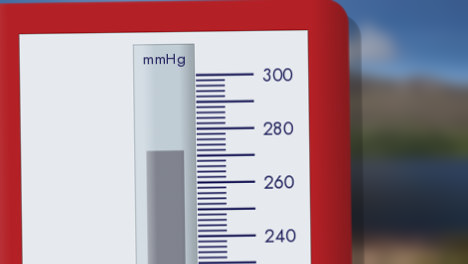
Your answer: 272 mmHg
